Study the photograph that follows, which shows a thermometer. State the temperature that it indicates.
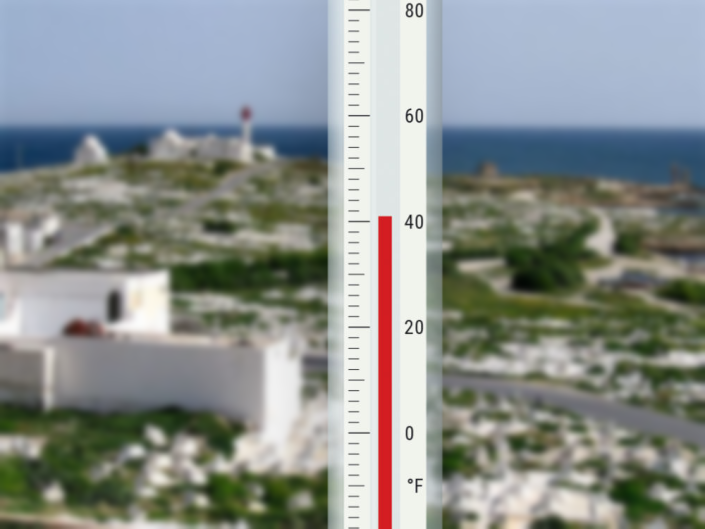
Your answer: 41 °F
